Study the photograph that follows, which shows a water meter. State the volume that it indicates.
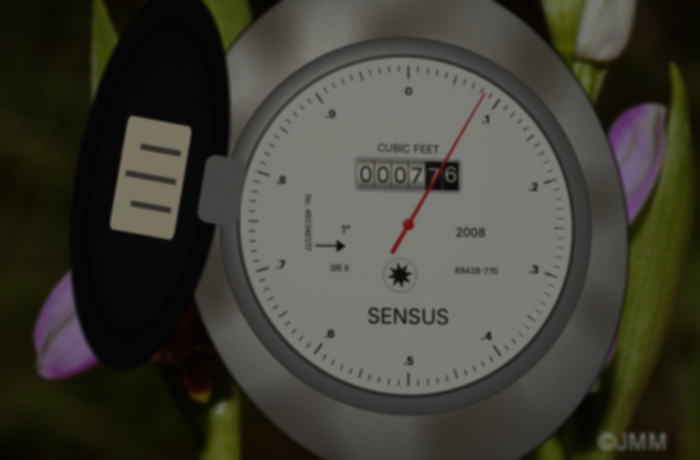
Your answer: 776.08 ft³
